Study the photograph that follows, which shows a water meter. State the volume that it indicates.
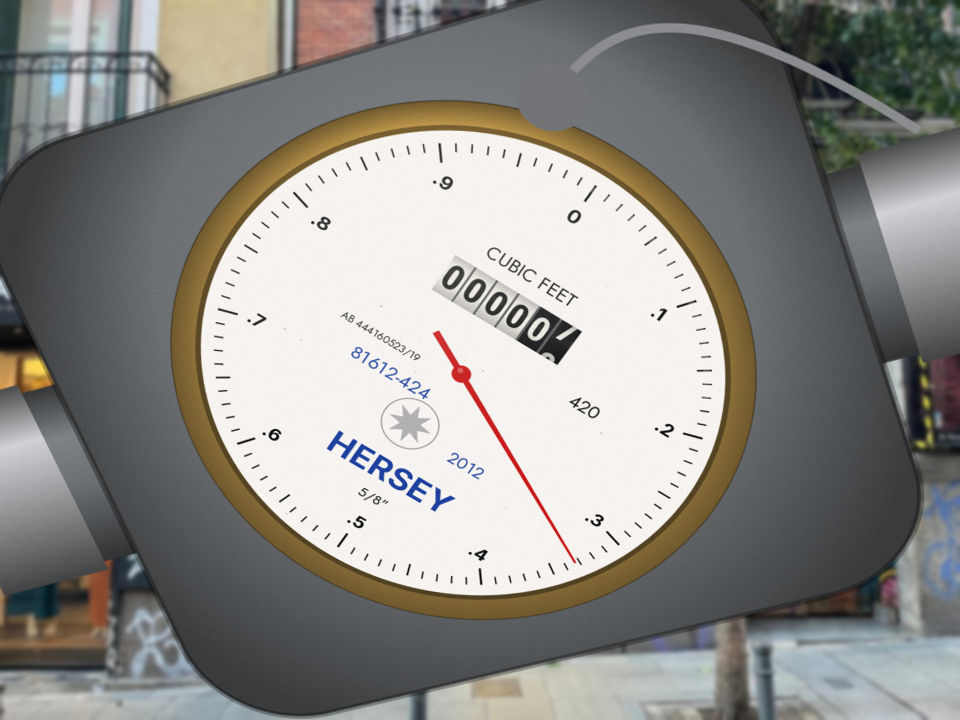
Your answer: 7.33 ft³
